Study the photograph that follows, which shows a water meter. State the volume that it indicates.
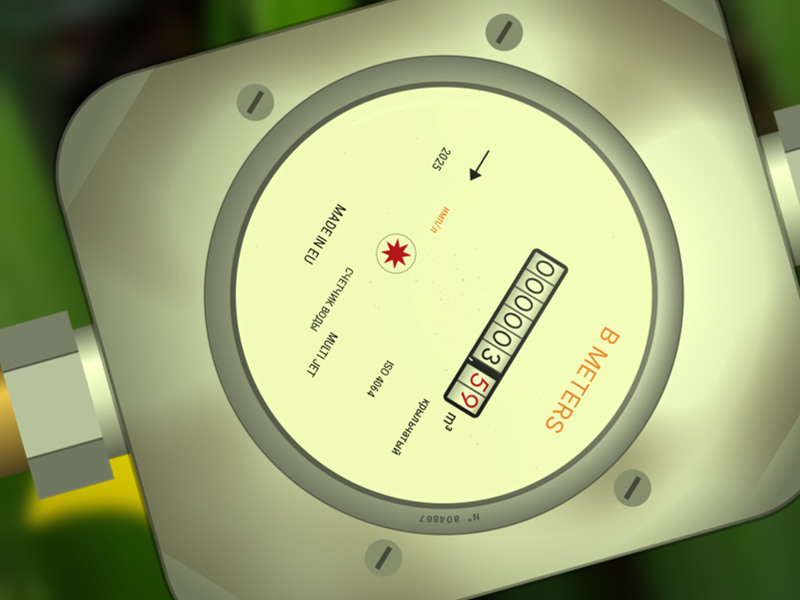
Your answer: 3.59 m³
